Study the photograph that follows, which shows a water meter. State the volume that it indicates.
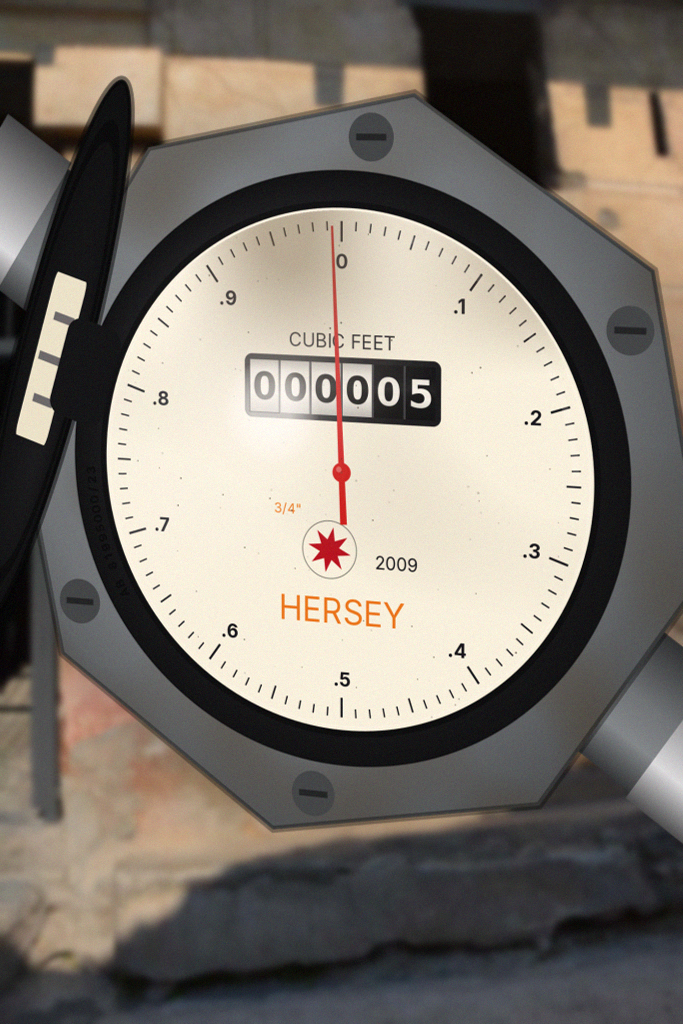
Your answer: 4.99 ft³
